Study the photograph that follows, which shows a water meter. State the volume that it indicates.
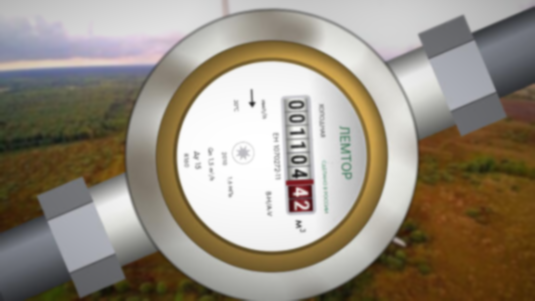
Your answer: 1104.42 m³
